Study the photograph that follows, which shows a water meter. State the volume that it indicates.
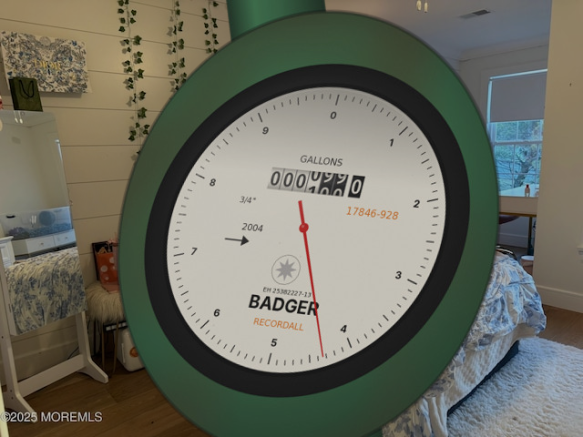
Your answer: 994.3 gal
